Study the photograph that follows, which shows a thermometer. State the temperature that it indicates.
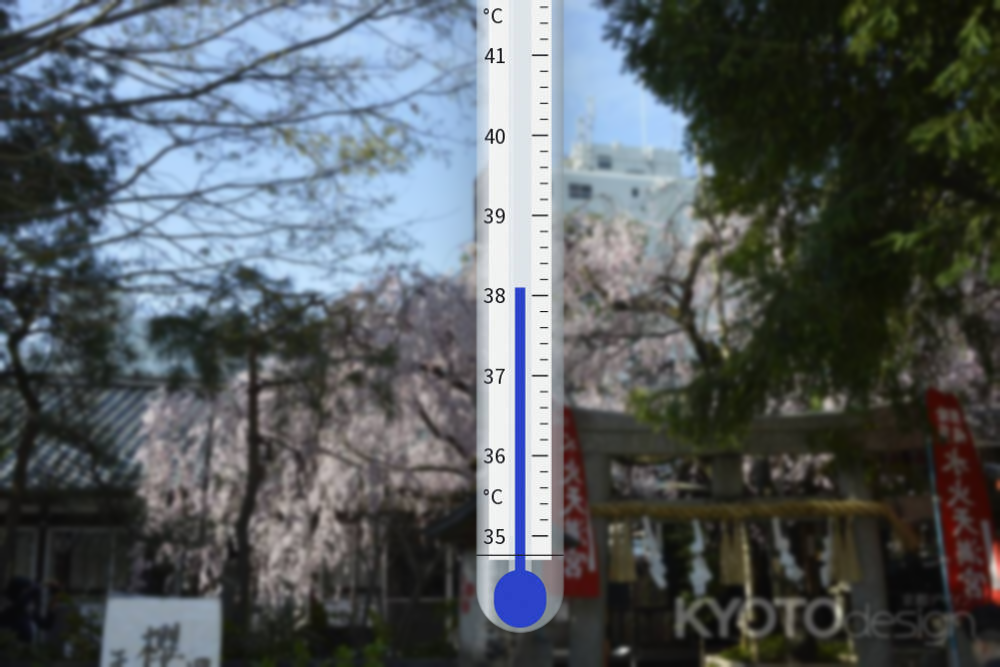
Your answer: 38.1 °C
